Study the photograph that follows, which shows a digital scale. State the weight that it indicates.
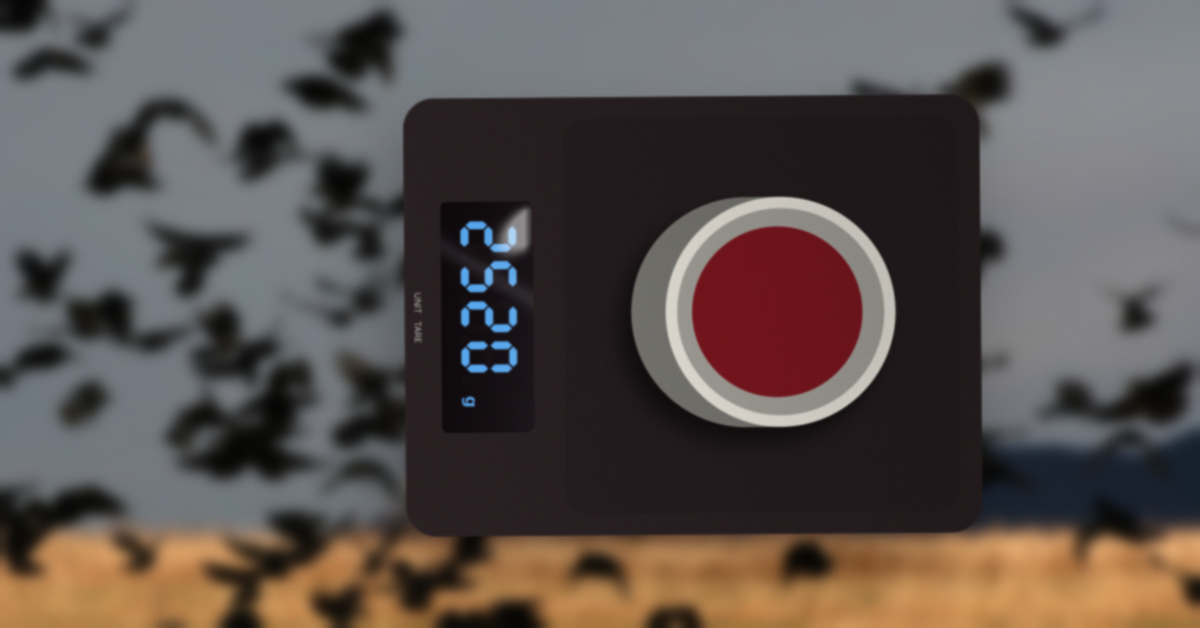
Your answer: 2520 g
